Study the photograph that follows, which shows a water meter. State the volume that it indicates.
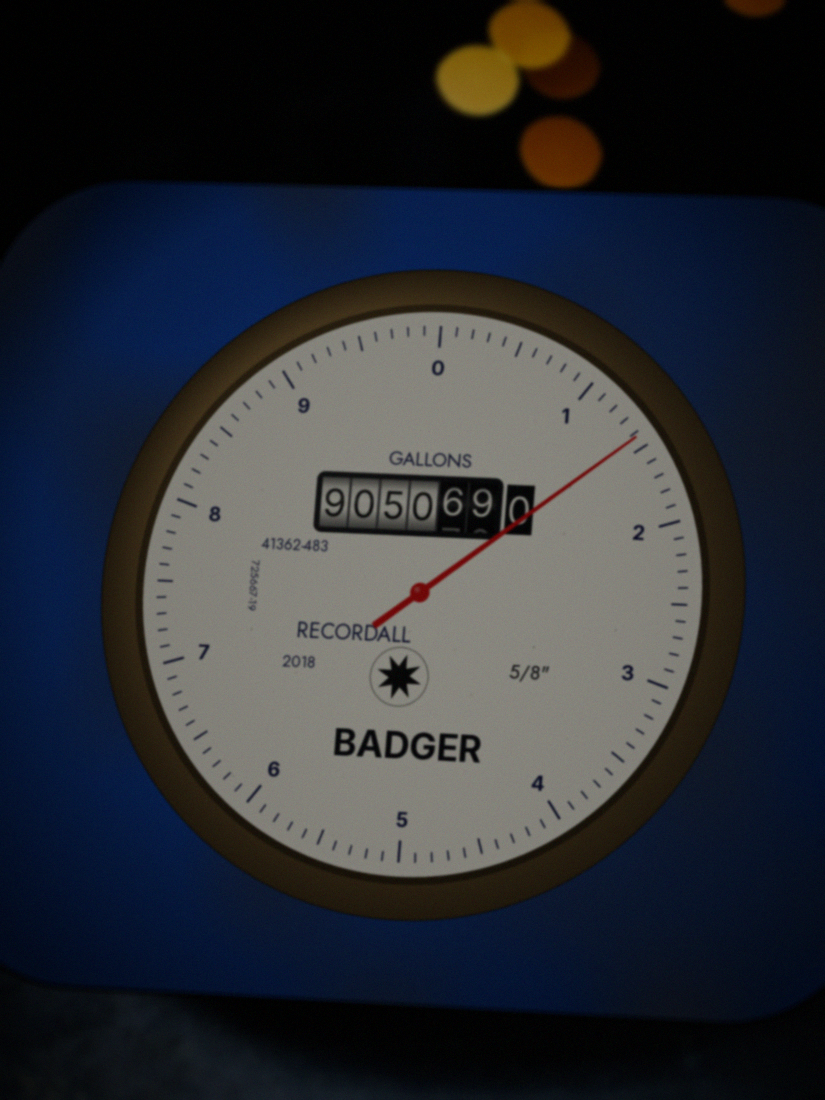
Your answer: 9050691.4 gal
